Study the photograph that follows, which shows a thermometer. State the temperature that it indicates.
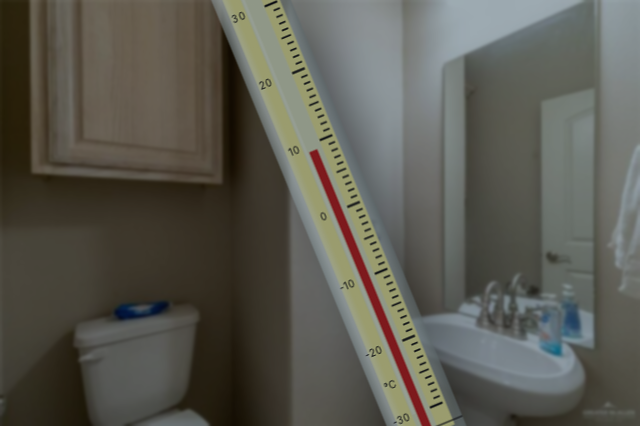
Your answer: 9 °C
